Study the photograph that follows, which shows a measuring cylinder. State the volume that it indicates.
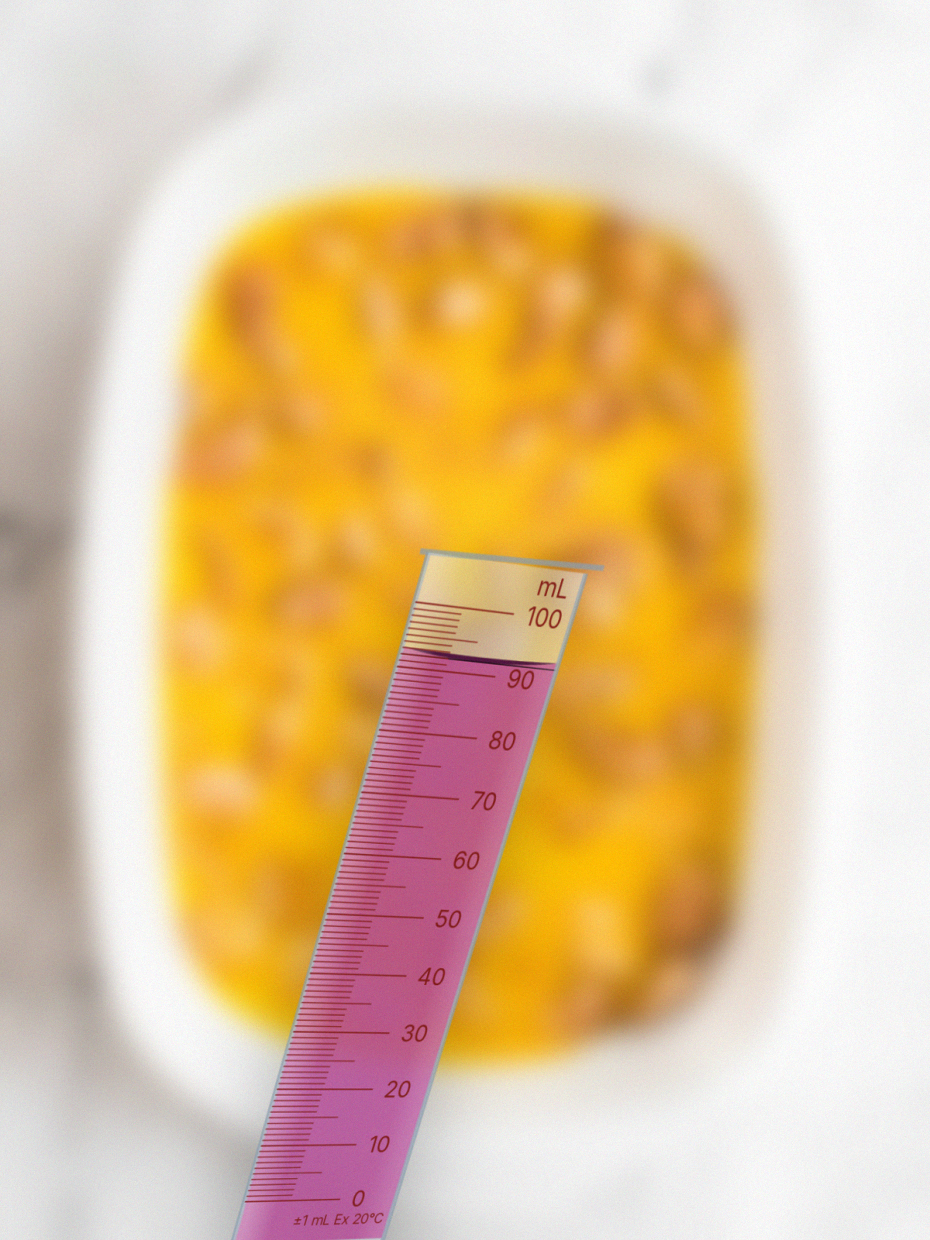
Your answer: 92 mL
